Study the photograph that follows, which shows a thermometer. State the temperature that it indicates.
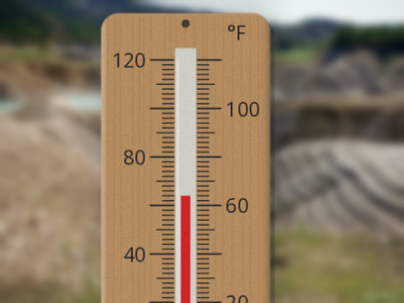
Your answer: 64 °F
